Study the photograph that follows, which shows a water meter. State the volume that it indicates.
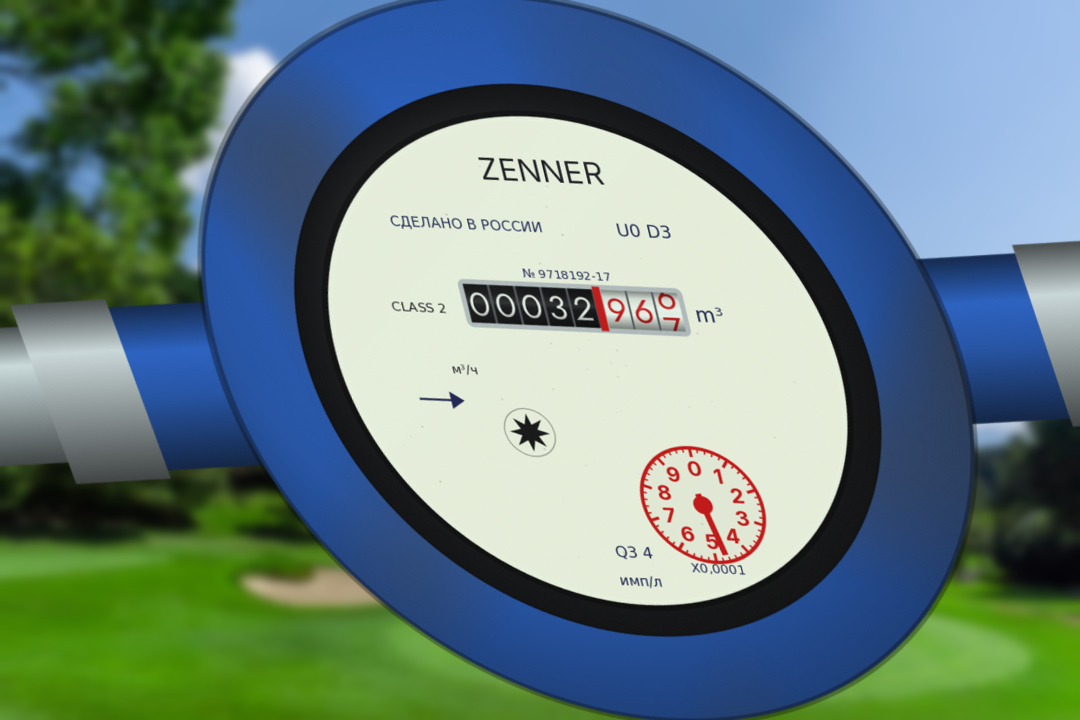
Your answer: 32.9664 m³
